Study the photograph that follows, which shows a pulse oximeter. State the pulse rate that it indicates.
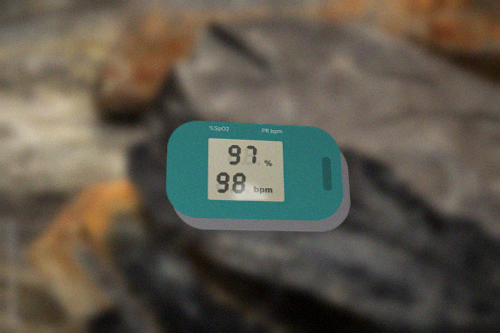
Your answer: 98 bpm
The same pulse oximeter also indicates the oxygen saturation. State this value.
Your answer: 97 %
